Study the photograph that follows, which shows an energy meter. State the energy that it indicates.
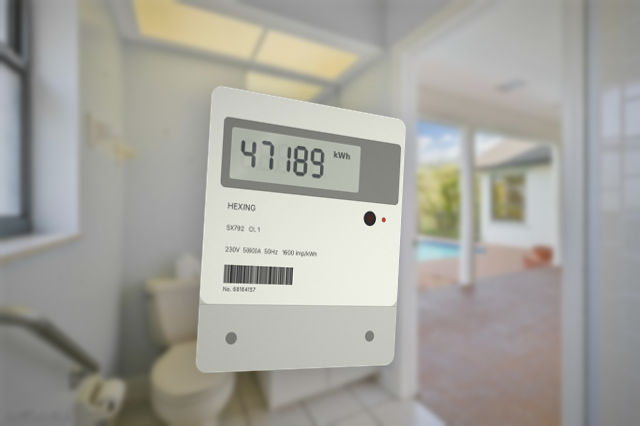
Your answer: 47189 kWh
